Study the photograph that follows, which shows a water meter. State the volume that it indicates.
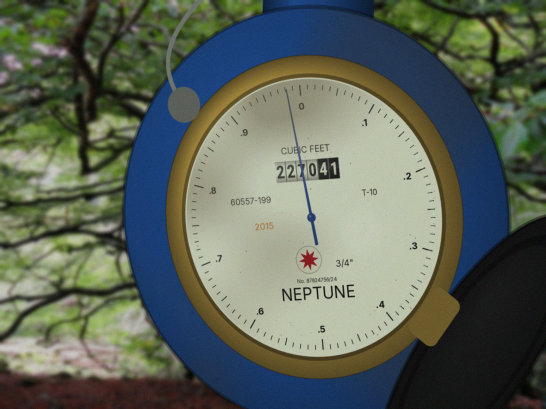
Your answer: 227040.98 ft³
